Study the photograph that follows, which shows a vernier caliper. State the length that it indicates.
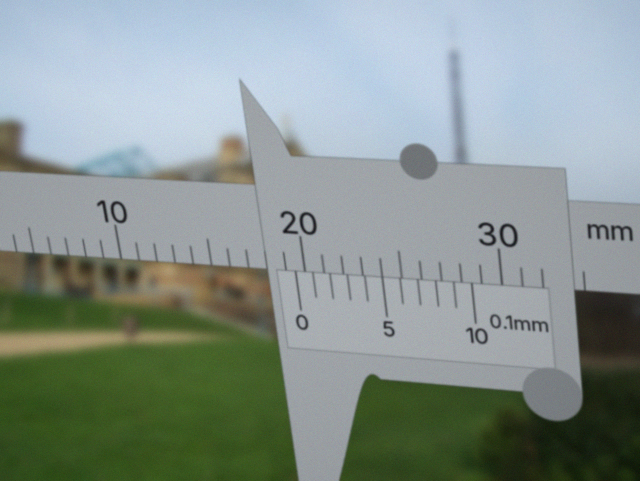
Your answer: 19.5 mm
